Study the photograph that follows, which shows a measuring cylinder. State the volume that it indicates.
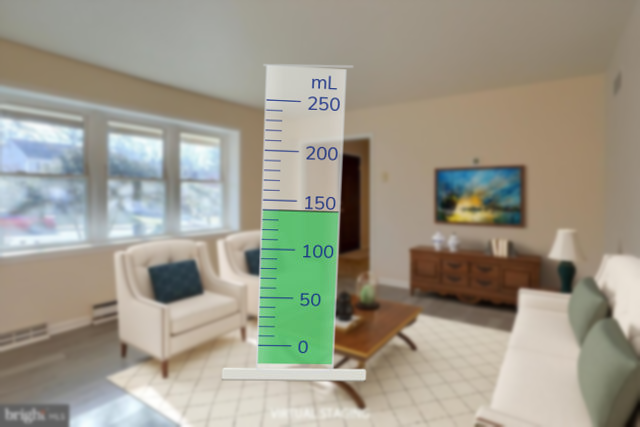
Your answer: 140 mL
